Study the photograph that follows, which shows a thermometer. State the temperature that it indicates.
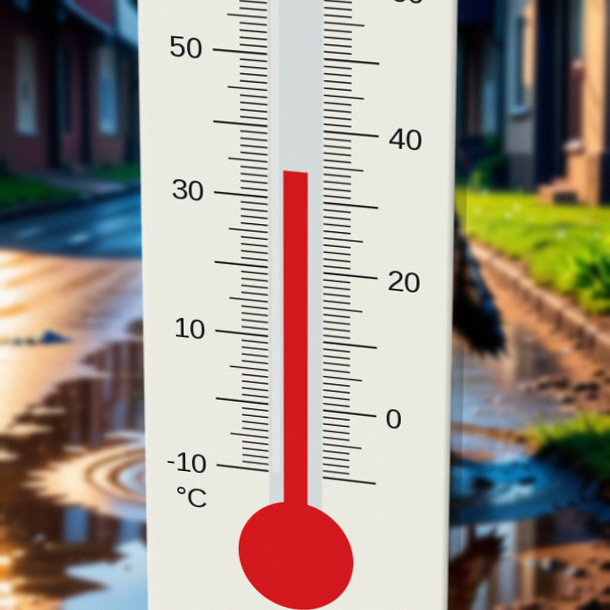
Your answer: 34 °C
